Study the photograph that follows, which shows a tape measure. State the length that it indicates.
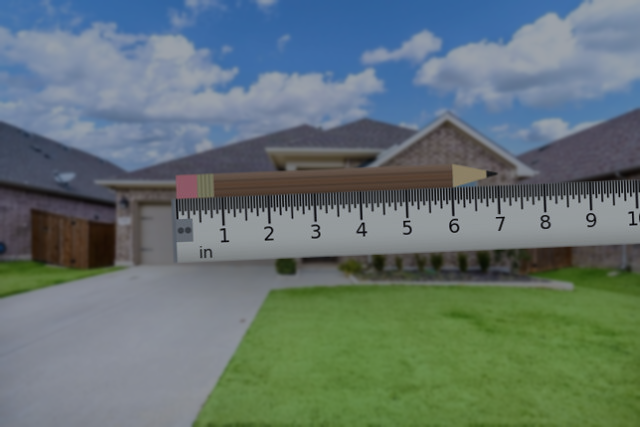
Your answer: 7 in
